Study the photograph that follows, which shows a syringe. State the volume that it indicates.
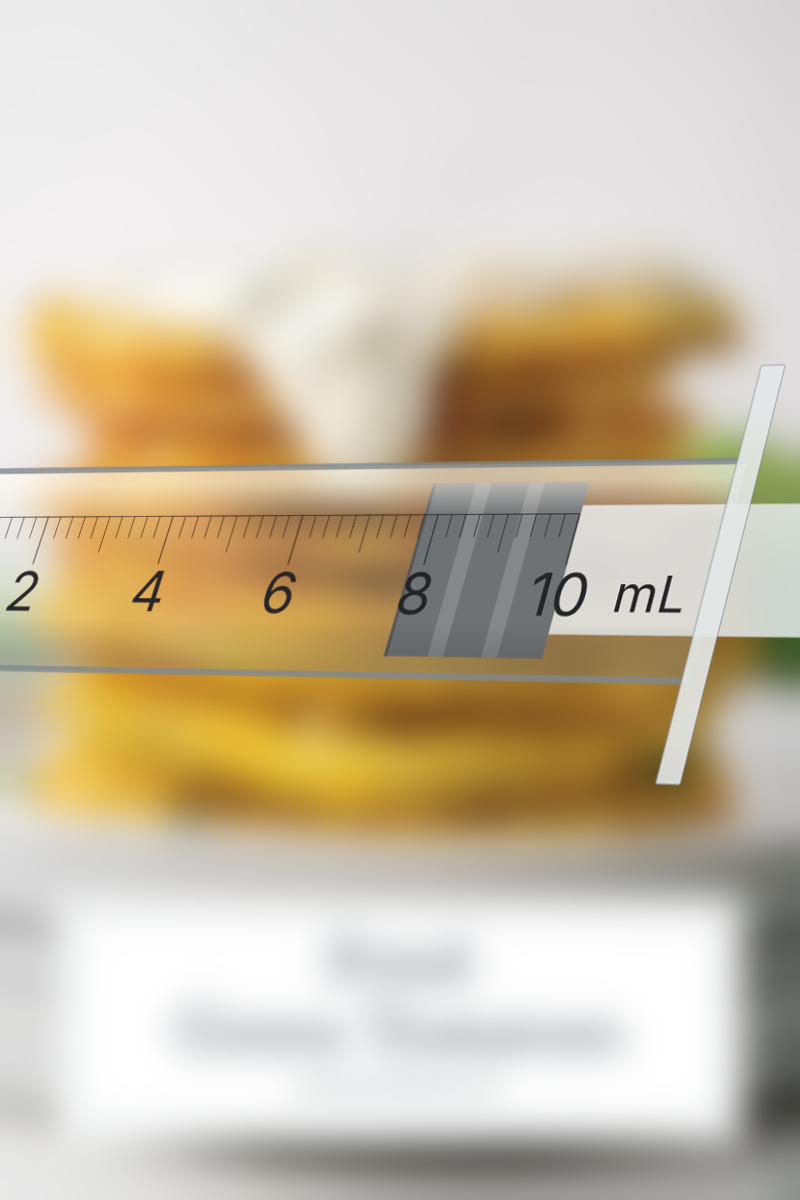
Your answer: 7.8 mL
